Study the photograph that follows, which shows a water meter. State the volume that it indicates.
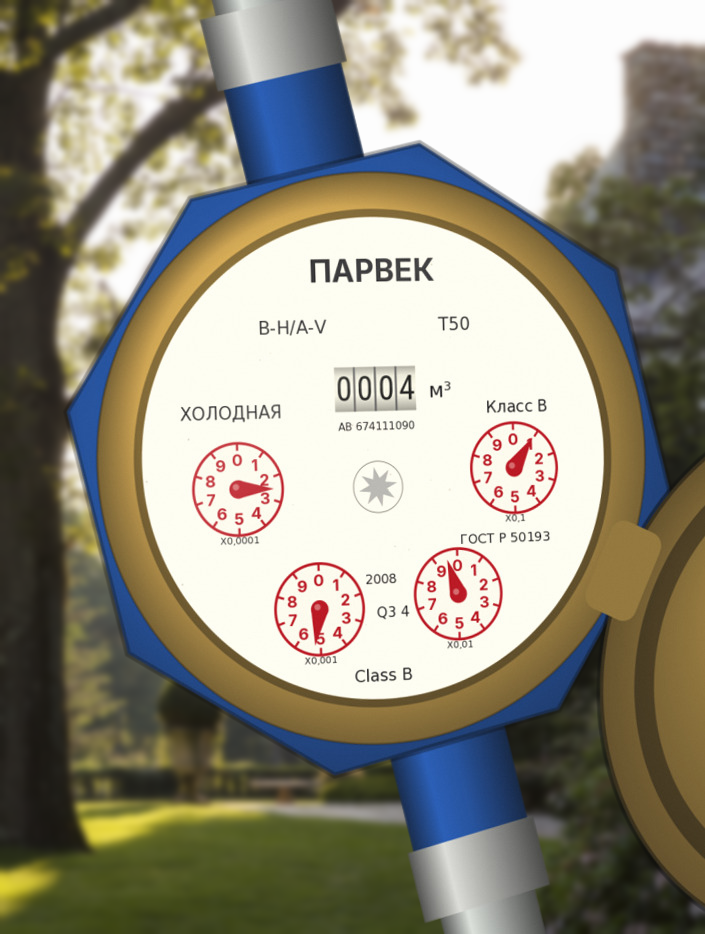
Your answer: 4.0952 m³
